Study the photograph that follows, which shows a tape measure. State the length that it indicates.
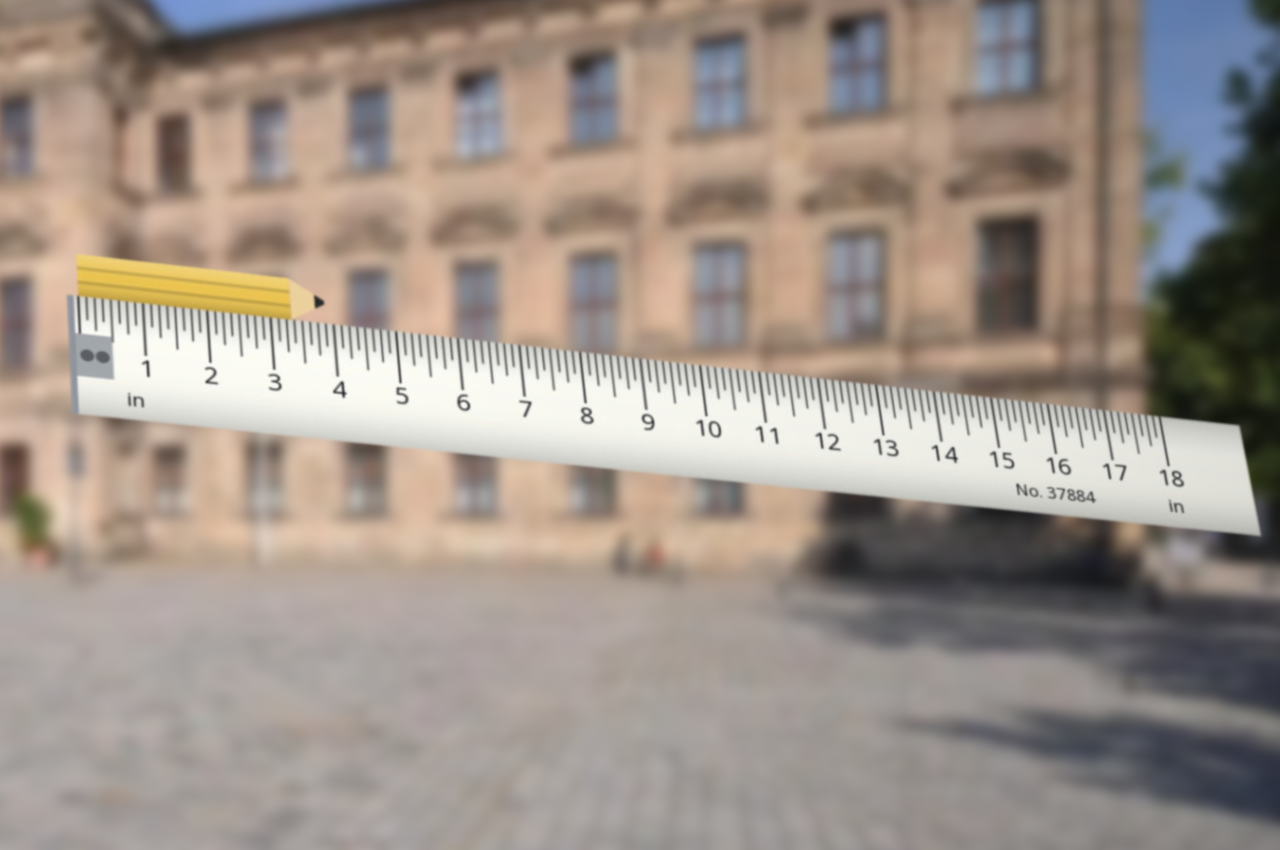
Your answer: 3.875 in
